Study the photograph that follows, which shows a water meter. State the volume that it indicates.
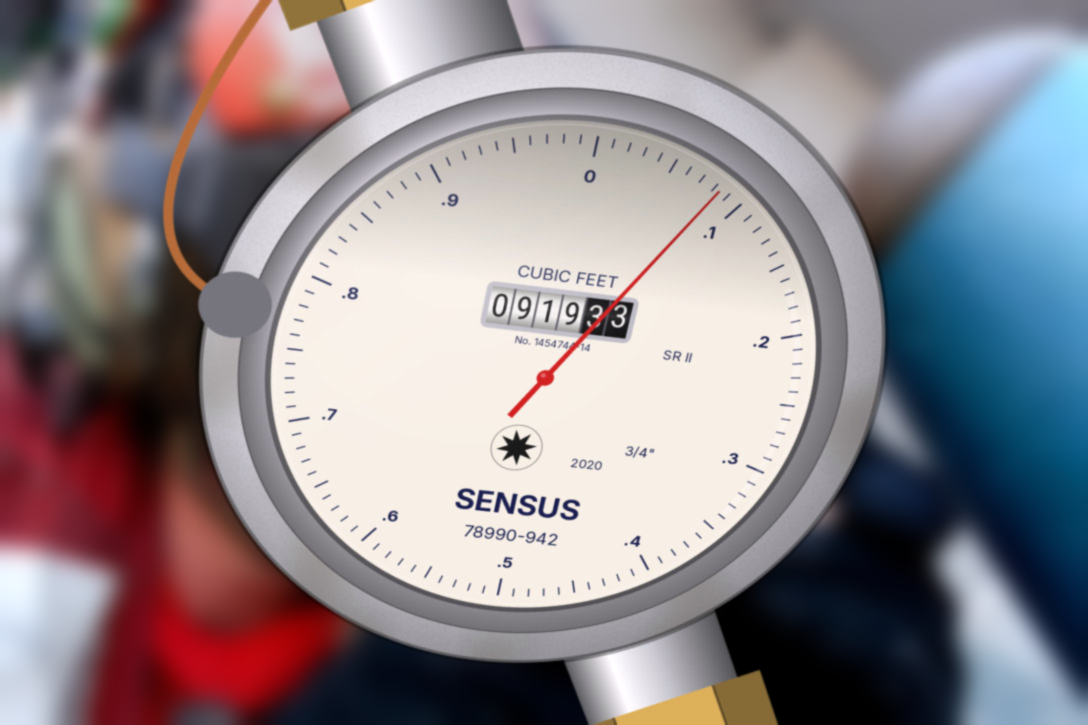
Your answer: 91933.08 ft³
